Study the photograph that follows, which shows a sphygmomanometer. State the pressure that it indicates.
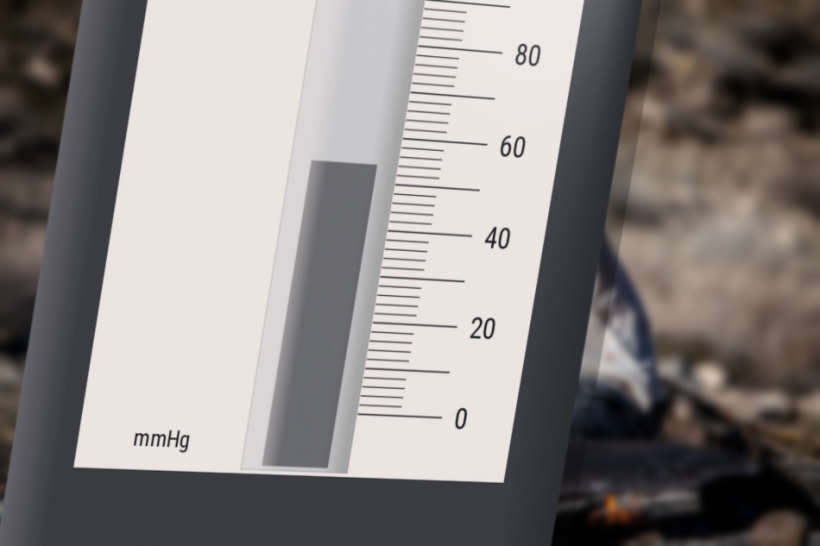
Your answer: 54 mmHg
